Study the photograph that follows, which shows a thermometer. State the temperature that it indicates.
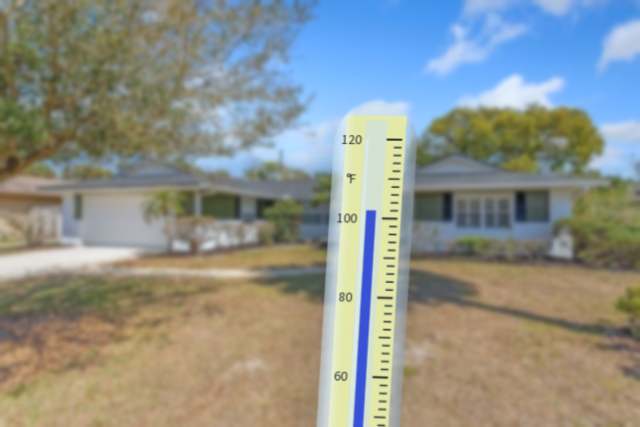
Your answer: 102 °F
